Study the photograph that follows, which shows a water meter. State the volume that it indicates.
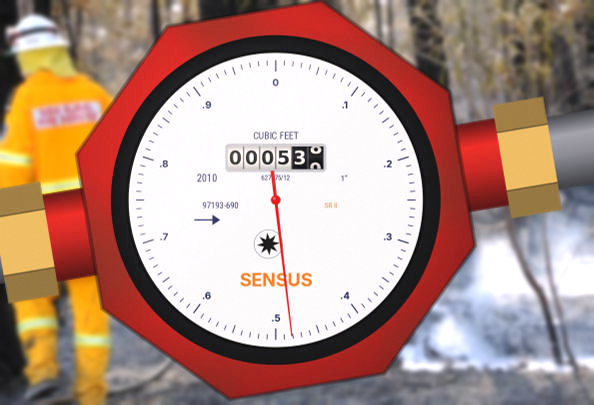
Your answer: 538.48 ft³
